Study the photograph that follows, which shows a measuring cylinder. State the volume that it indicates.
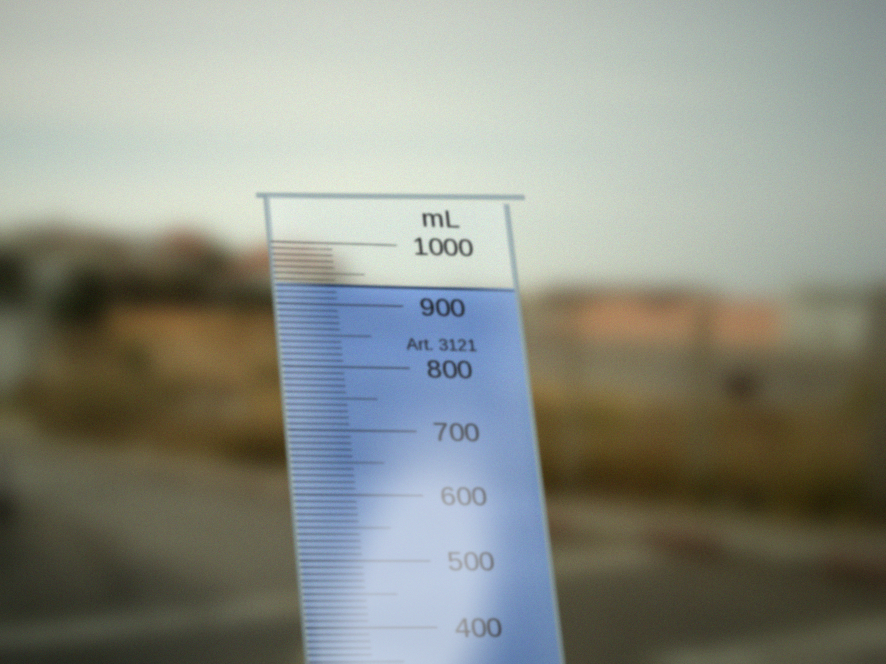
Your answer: 930 mL
